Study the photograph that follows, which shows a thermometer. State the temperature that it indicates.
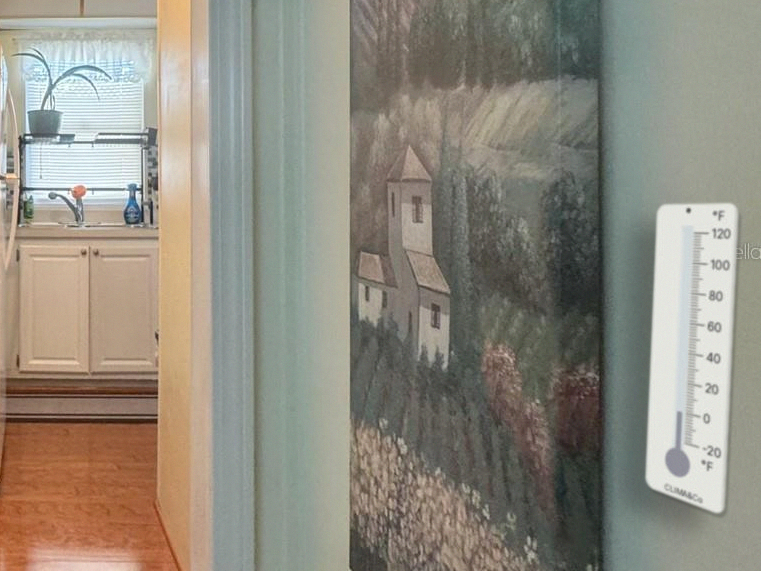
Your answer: 0 °F
